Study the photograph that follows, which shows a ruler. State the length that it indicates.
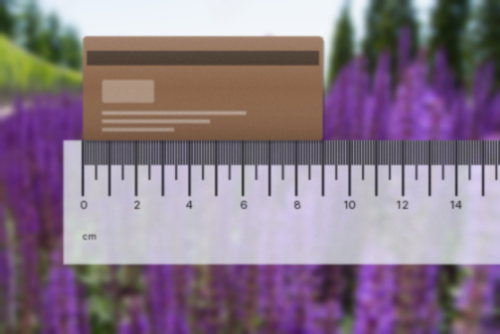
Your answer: 9 cm
